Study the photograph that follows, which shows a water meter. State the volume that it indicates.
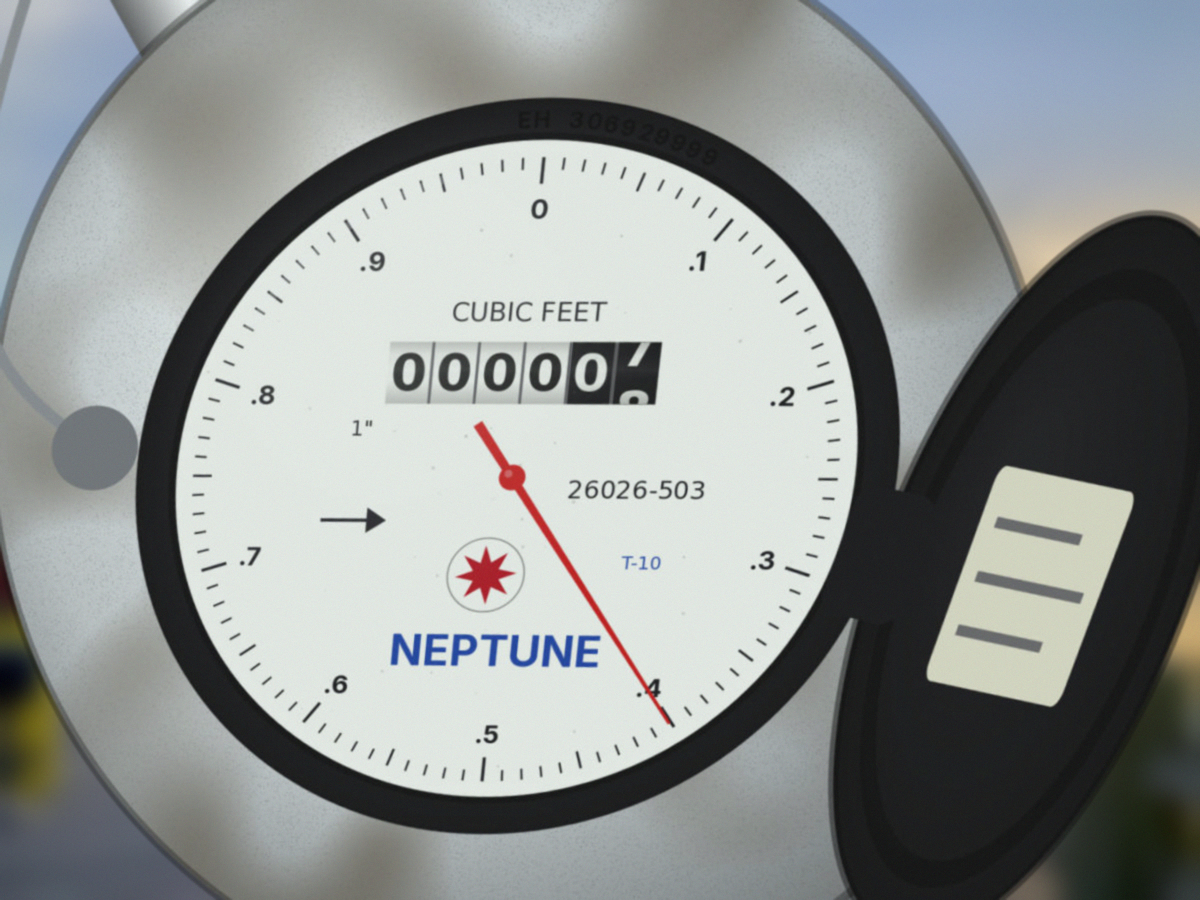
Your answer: 7.40 ft³
